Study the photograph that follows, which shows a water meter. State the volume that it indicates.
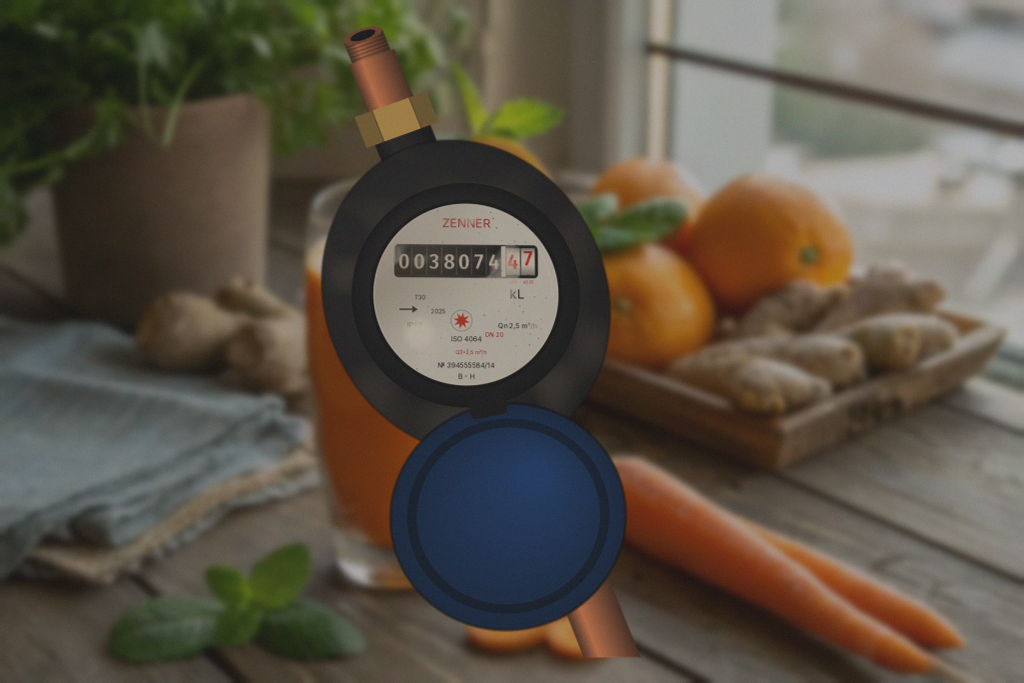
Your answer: 38074.47 kL
